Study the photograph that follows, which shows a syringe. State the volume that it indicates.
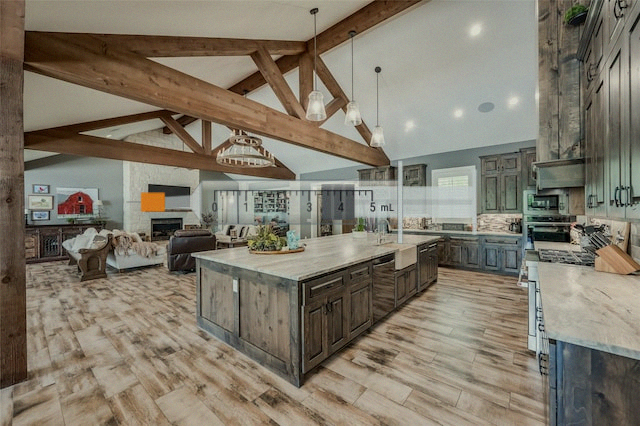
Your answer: 3.4 mL
